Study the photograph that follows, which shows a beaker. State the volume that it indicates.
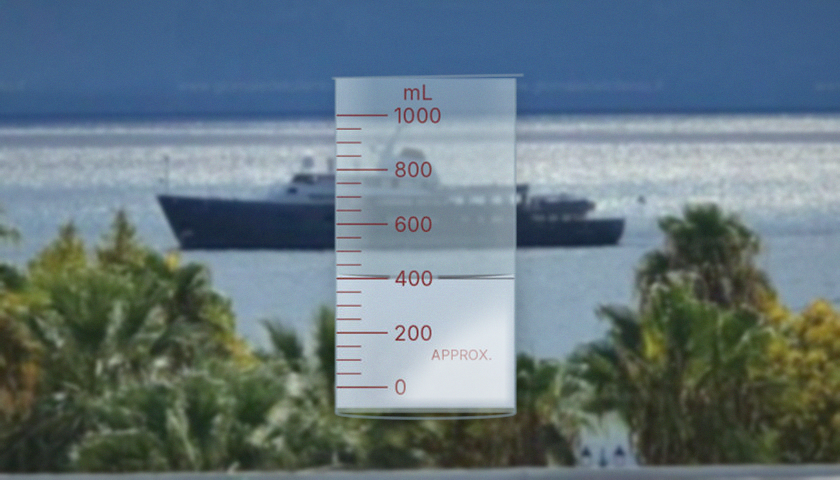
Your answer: 400 mL
